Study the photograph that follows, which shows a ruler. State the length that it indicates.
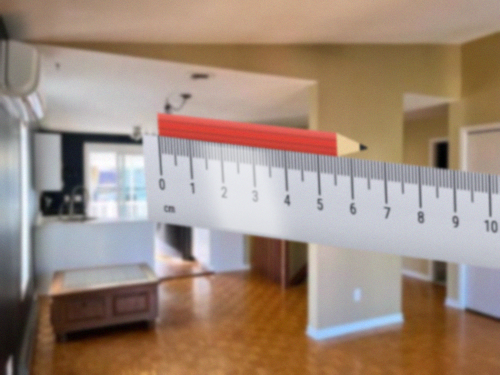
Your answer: 6.5 cm
